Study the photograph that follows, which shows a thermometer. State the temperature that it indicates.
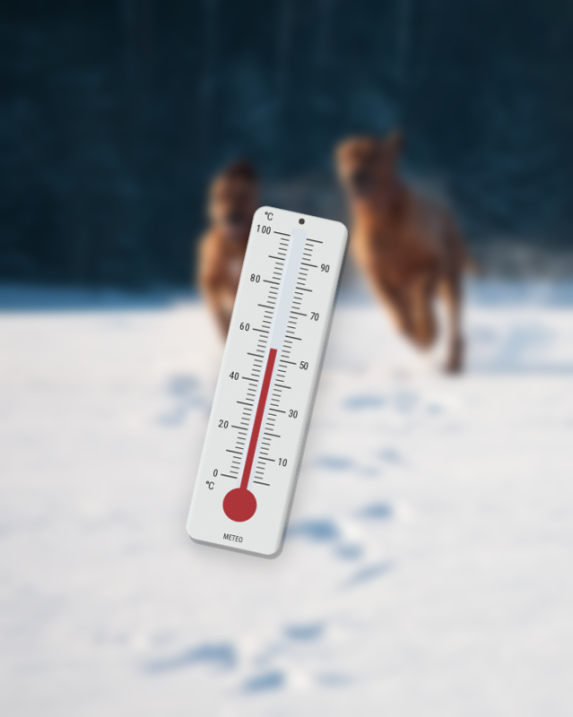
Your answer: 54 °C
